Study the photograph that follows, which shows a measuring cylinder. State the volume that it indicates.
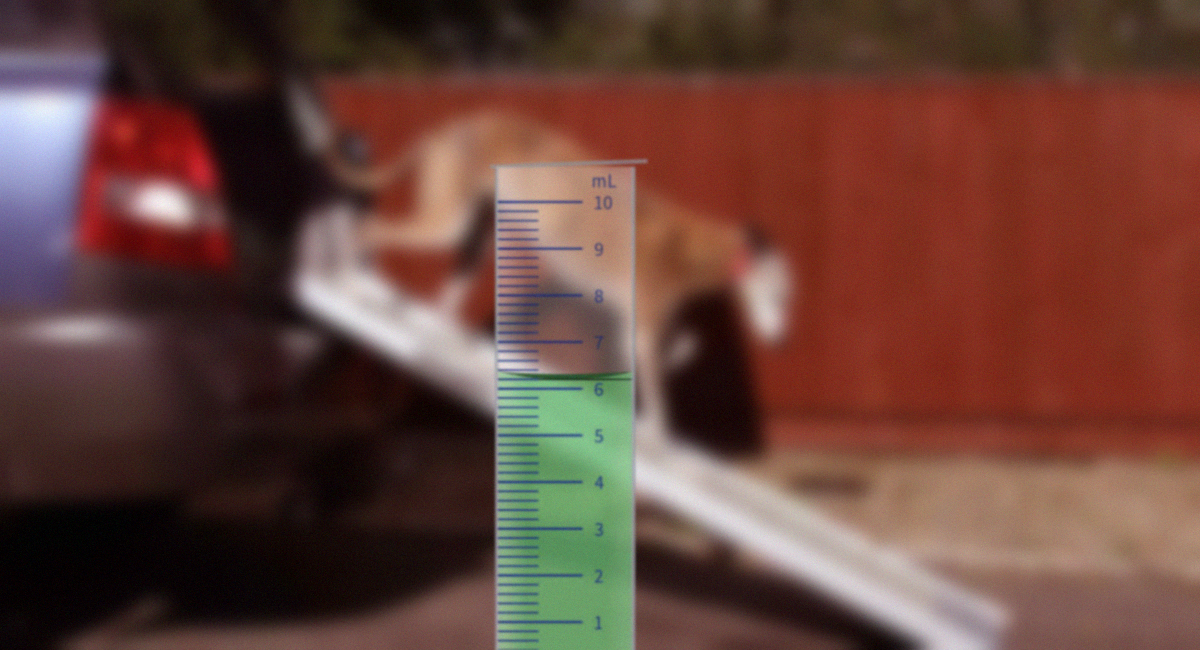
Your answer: 6.2 mL
